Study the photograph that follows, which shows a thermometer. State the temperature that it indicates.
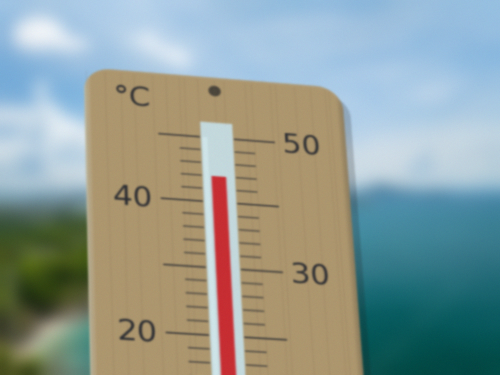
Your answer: 44 °C
